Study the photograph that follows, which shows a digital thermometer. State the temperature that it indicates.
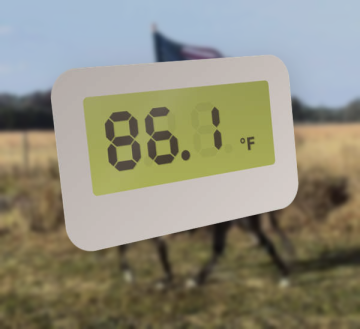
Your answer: 86.1 °F
